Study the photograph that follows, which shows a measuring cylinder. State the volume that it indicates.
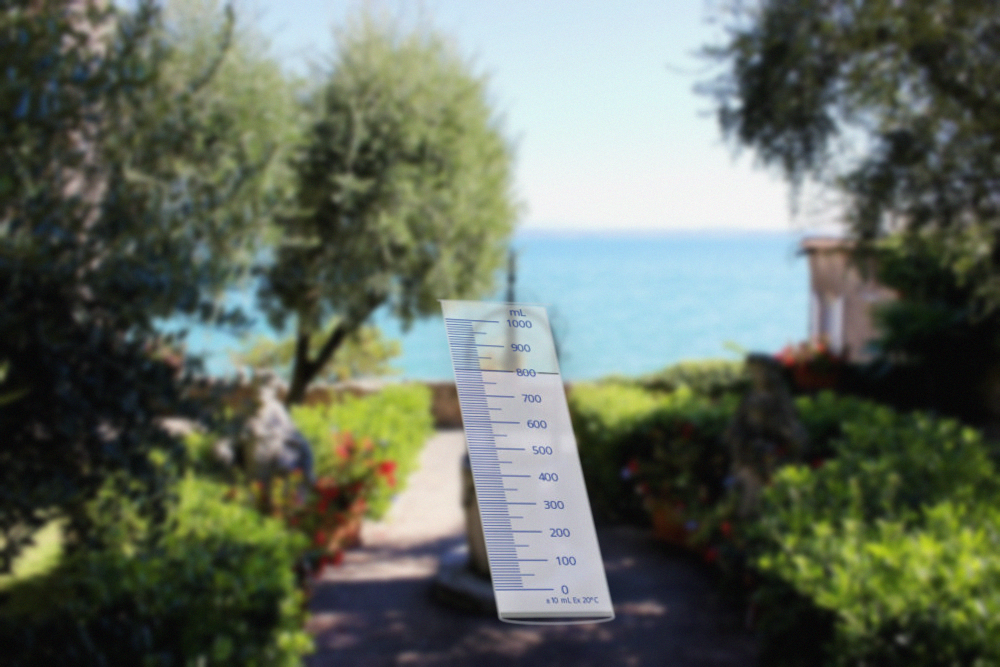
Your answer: 800 mL
